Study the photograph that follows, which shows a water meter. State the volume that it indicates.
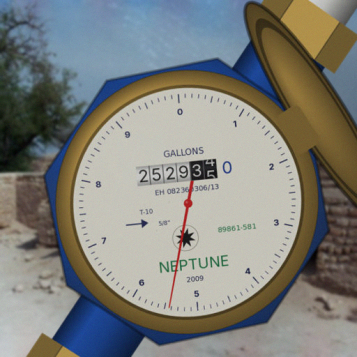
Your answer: 2529345.4 gal
